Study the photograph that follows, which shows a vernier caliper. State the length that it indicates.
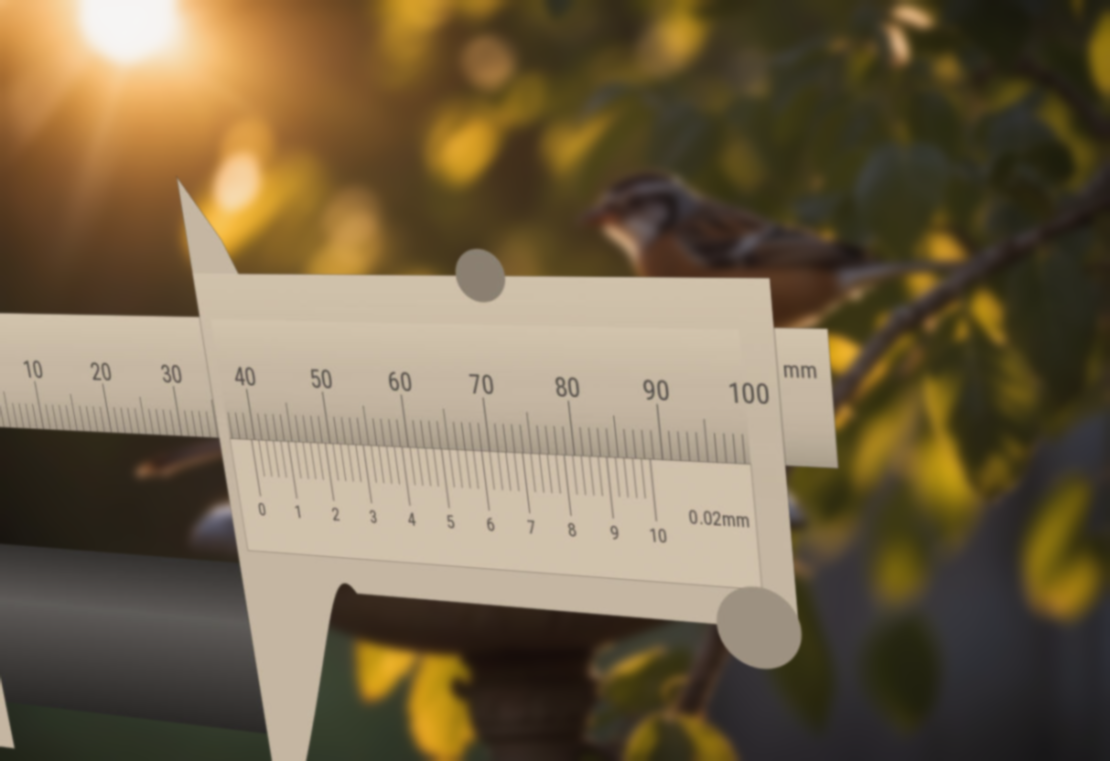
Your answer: 39.6 mm
